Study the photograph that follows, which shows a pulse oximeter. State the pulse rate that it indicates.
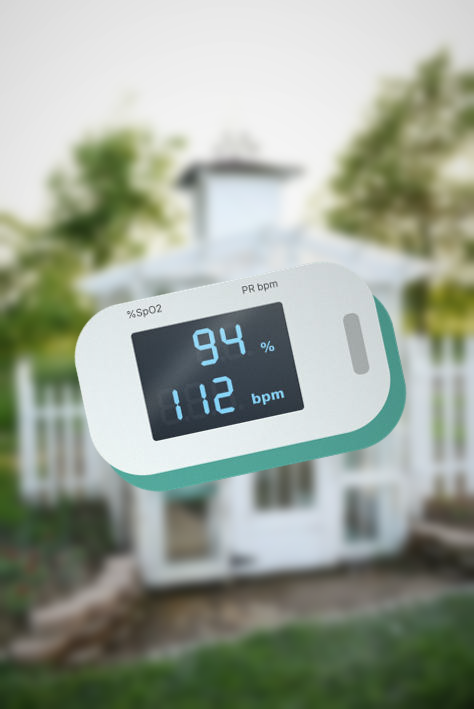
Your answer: 112 bpm
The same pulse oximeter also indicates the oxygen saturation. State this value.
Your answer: 94 %
